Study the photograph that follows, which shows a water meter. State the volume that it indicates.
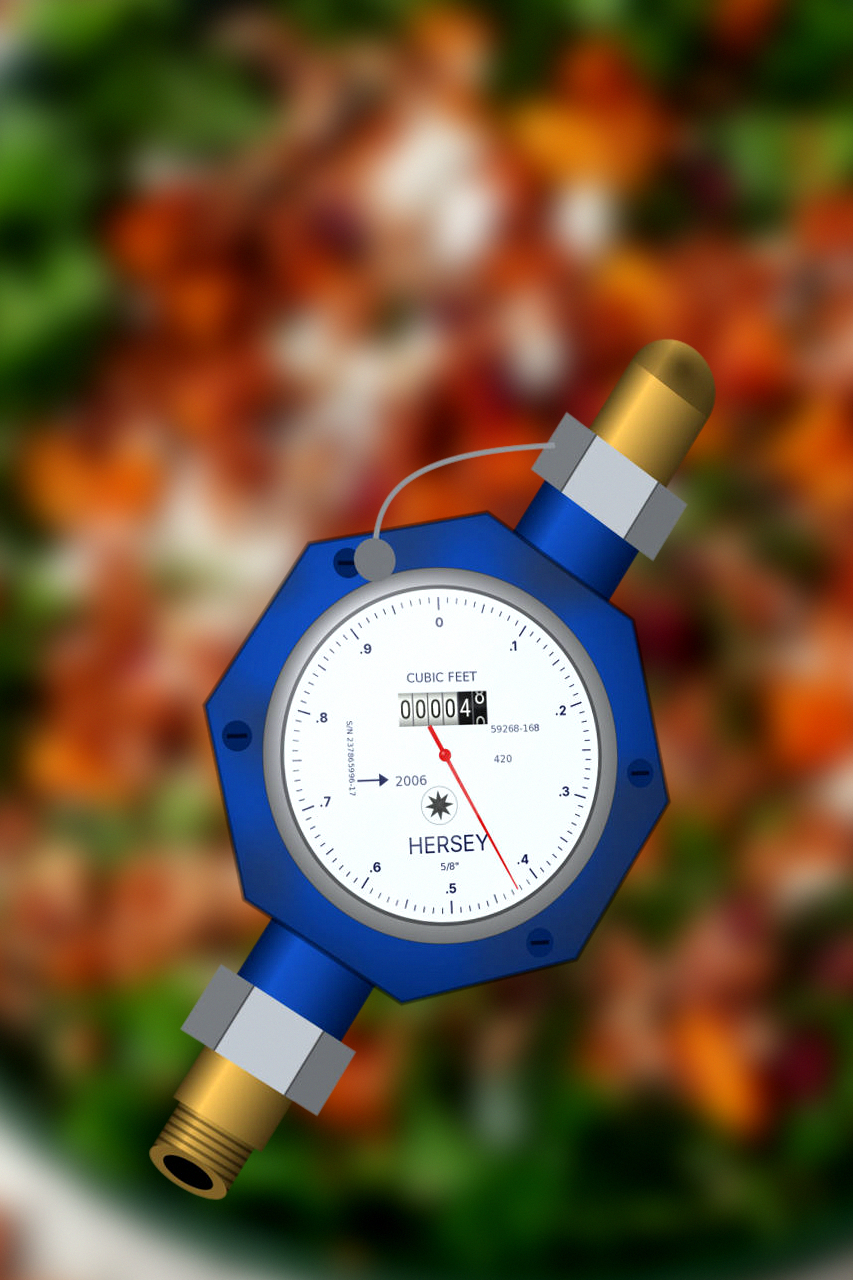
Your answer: 48.42 ft³
